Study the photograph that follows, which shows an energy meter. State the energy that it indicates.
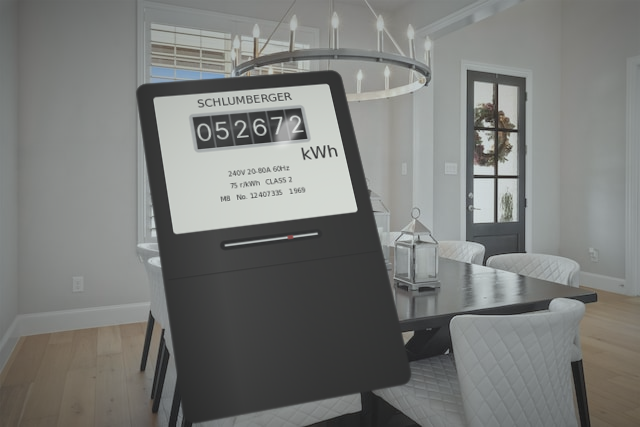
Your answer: 52672 kWh
